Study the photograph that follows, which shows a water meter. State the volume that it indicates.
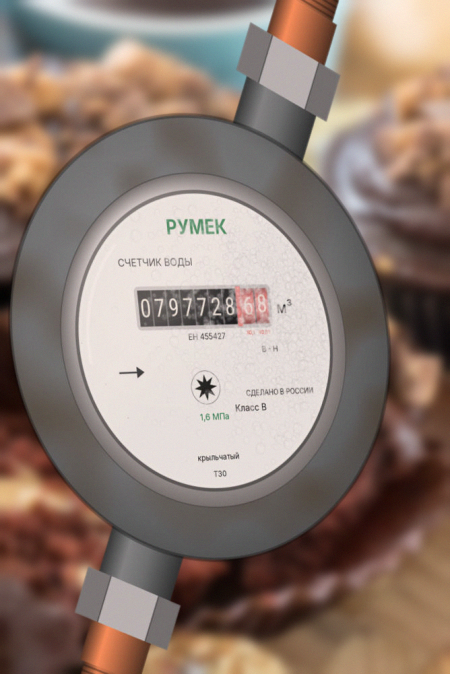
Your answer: 797728.68 m³
